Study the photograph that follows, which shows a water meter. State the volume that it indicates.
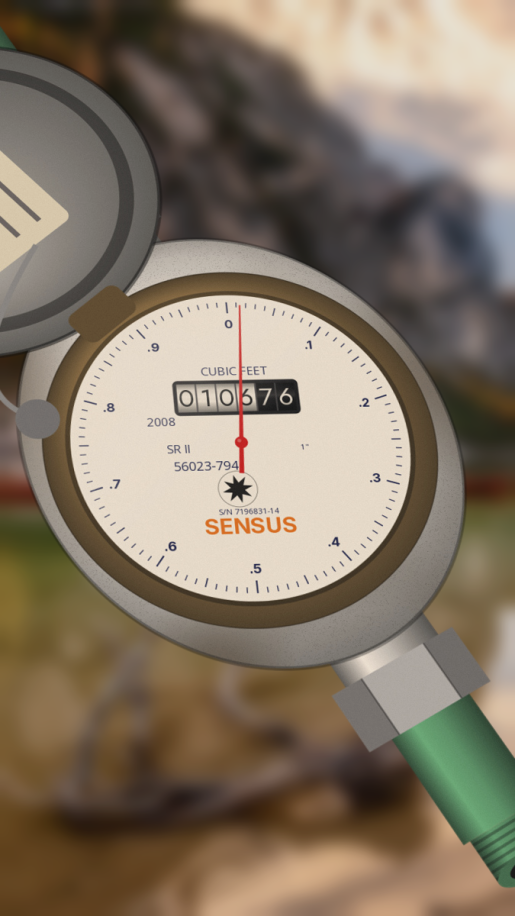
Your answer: 10676.01 ft³
